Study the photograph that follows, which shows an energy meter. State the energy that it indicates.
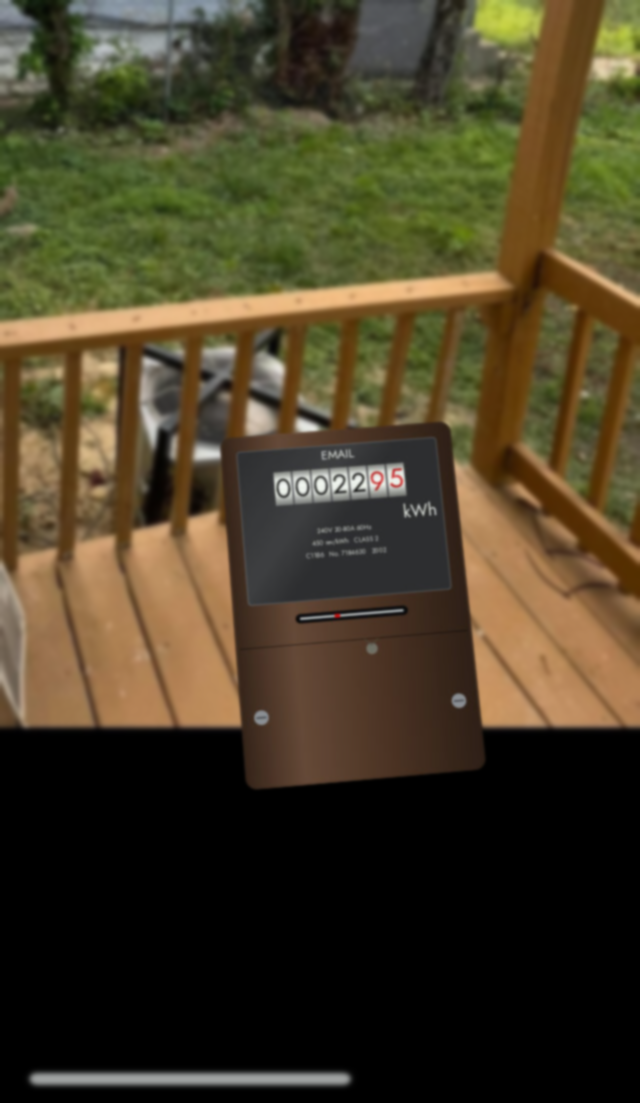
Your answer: 22.95 kWh
